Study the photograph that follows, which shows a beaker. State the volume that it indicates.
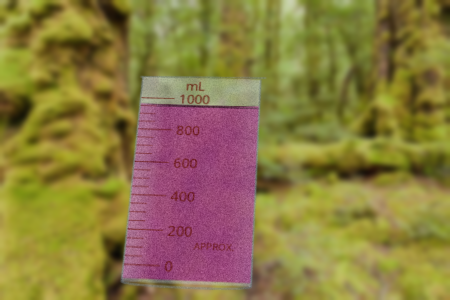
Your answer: 950 mL
